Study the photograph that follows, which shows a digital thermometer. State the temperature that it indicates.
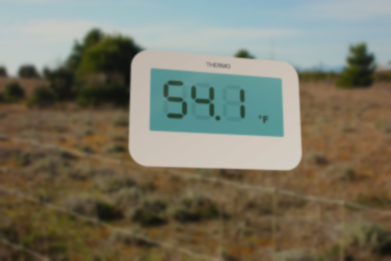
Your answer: 54.1 °F
